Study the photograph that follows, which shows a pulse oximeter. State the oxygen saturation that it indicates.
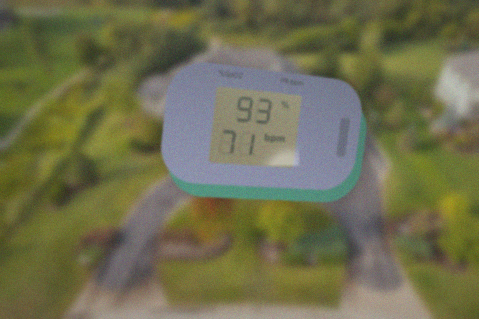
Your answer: 93 %
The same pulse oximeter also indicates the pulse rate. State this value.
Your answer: 71 bpm
